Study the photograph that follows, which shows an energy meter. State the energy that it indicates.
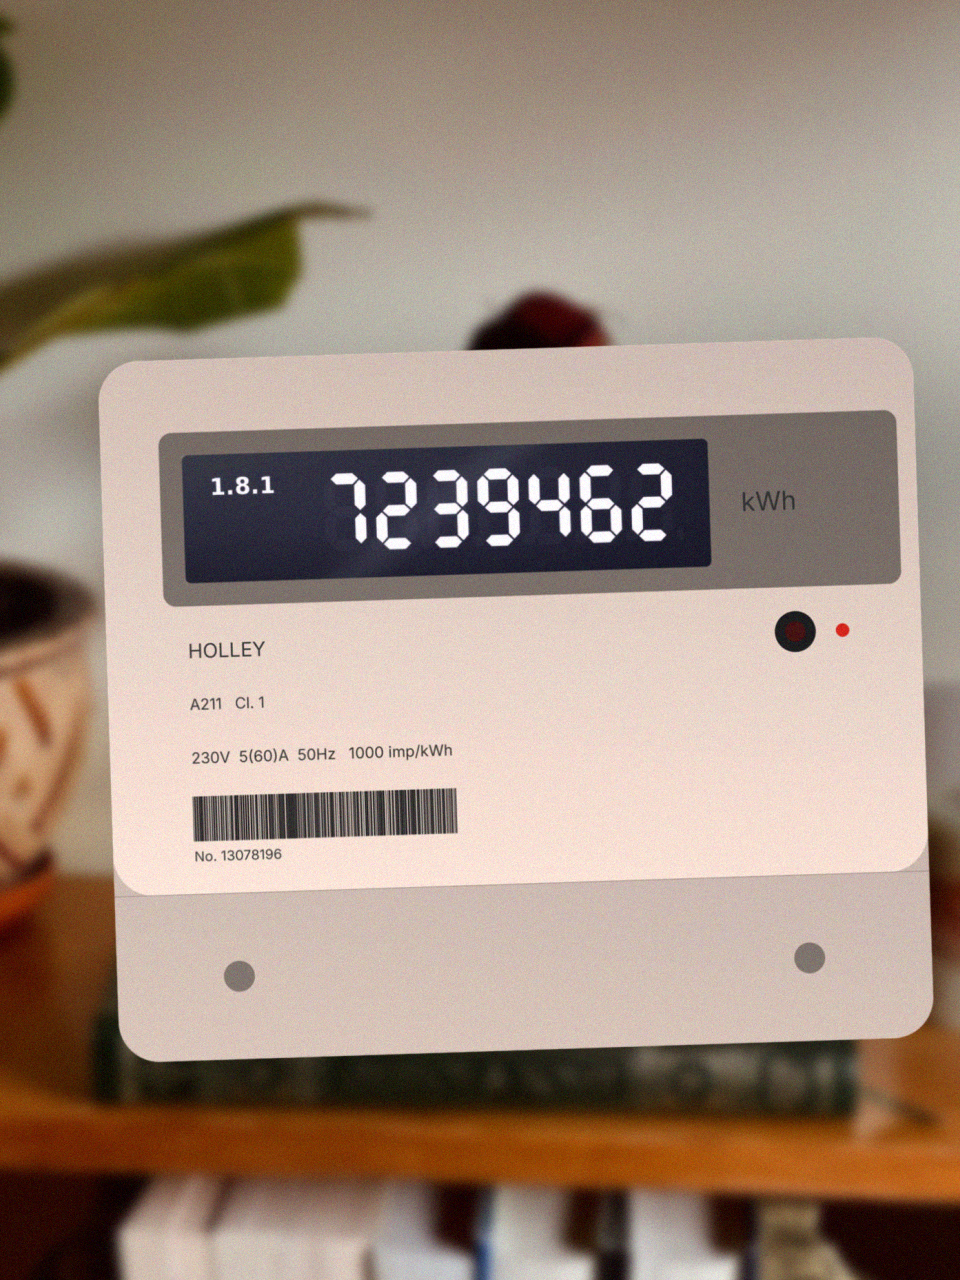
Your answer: 7239462 kWh
